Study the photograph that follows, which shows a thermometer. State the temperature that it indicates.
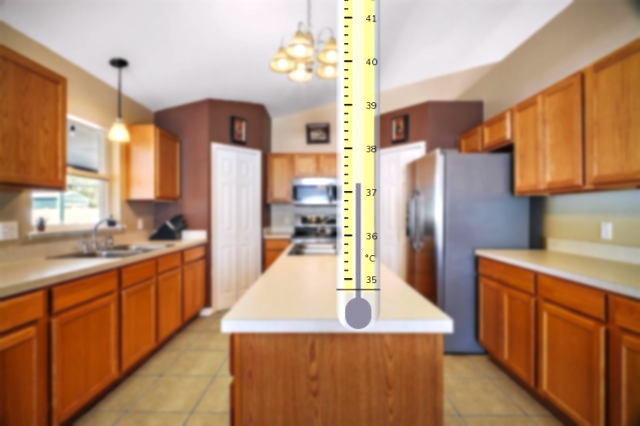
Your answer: 37.2 °C
